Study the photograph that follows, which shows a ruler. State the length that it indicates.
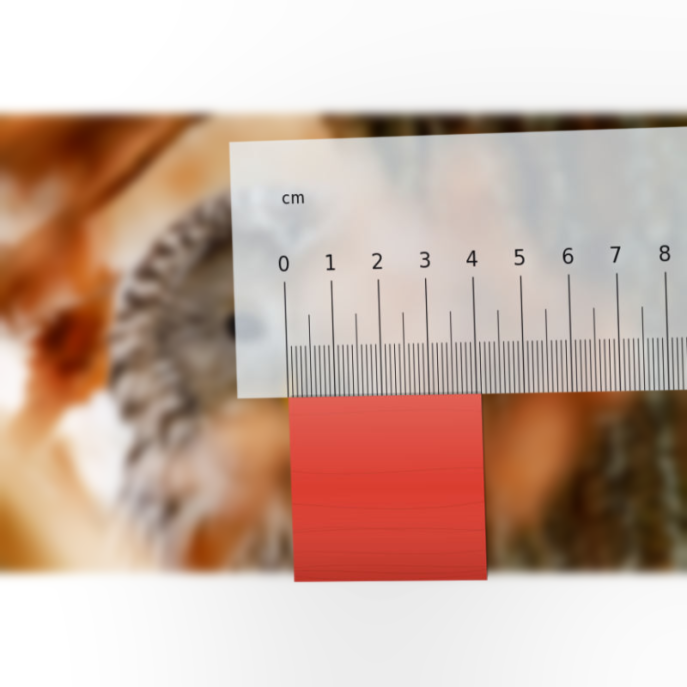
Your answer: 4.1 cm
